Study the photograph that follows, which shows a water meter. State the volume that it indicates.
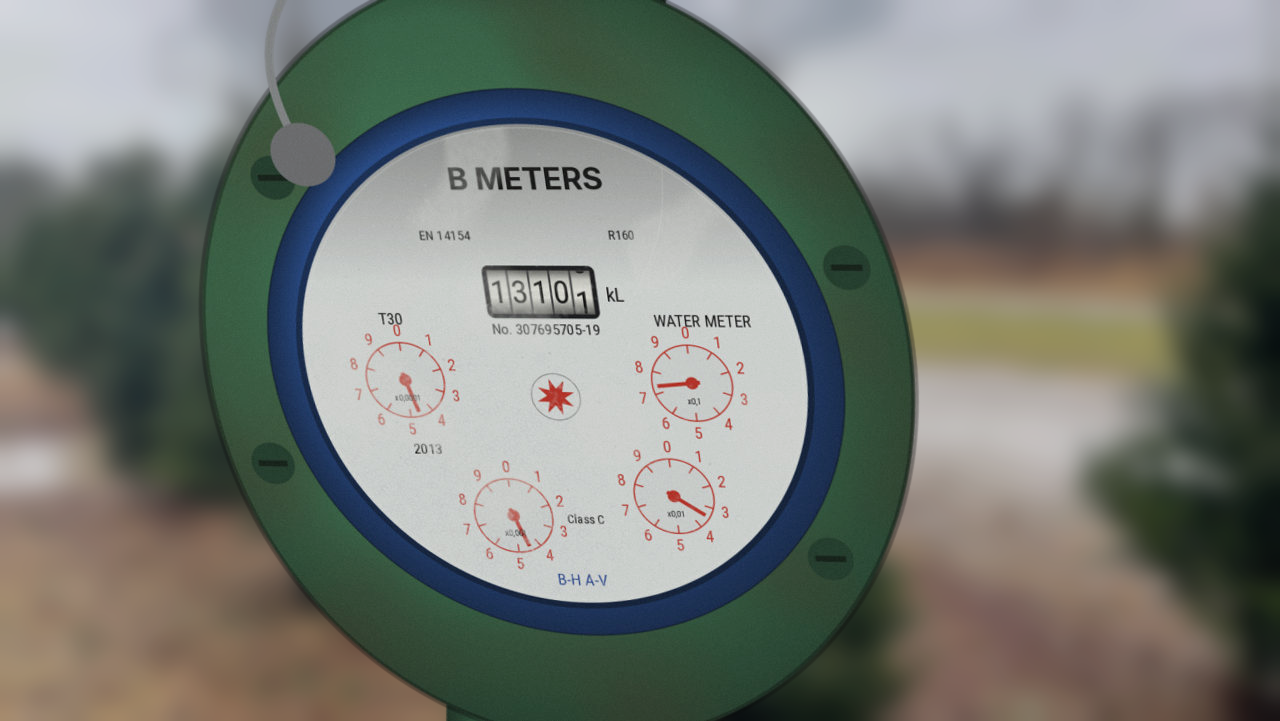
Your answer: 13100.7344 kL
